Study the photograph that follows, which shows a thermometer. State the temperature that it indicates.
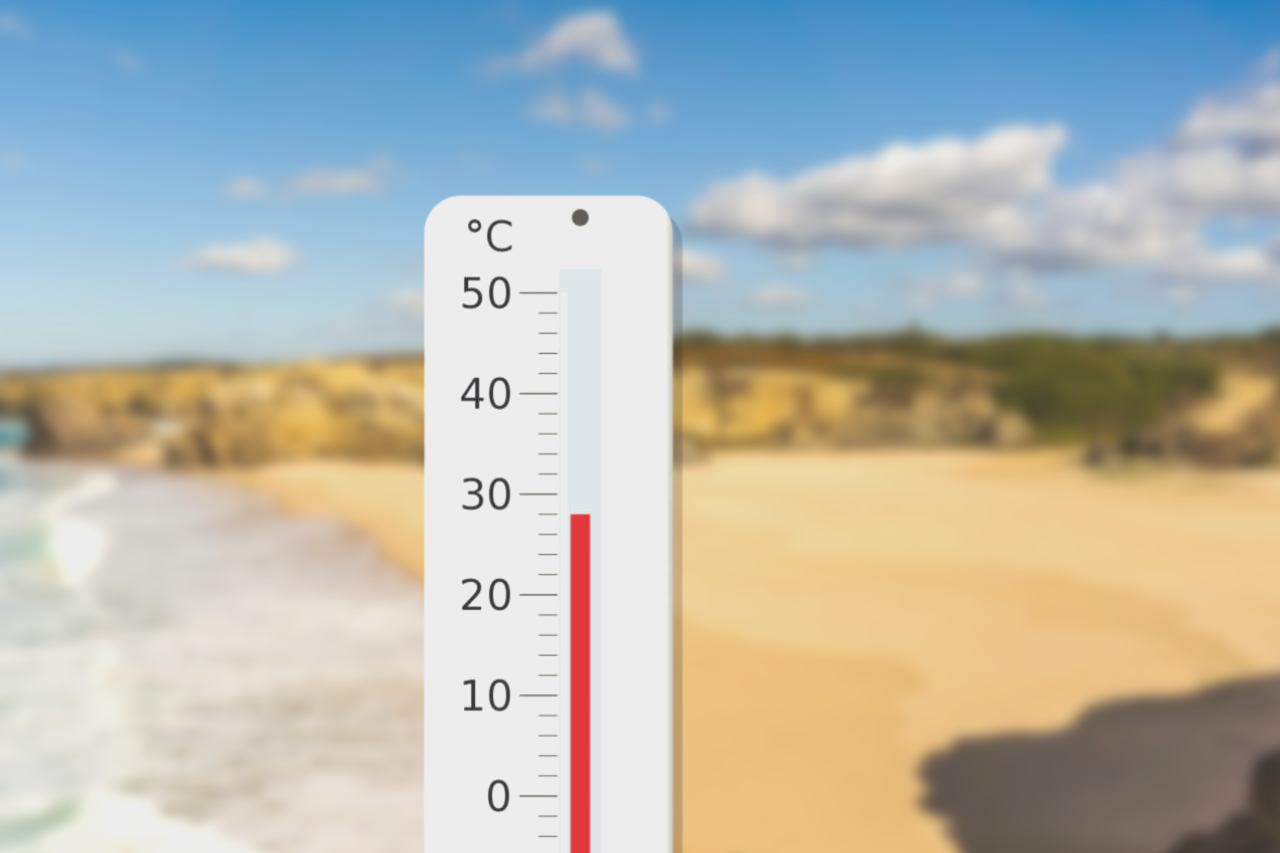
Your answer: 28 °C
